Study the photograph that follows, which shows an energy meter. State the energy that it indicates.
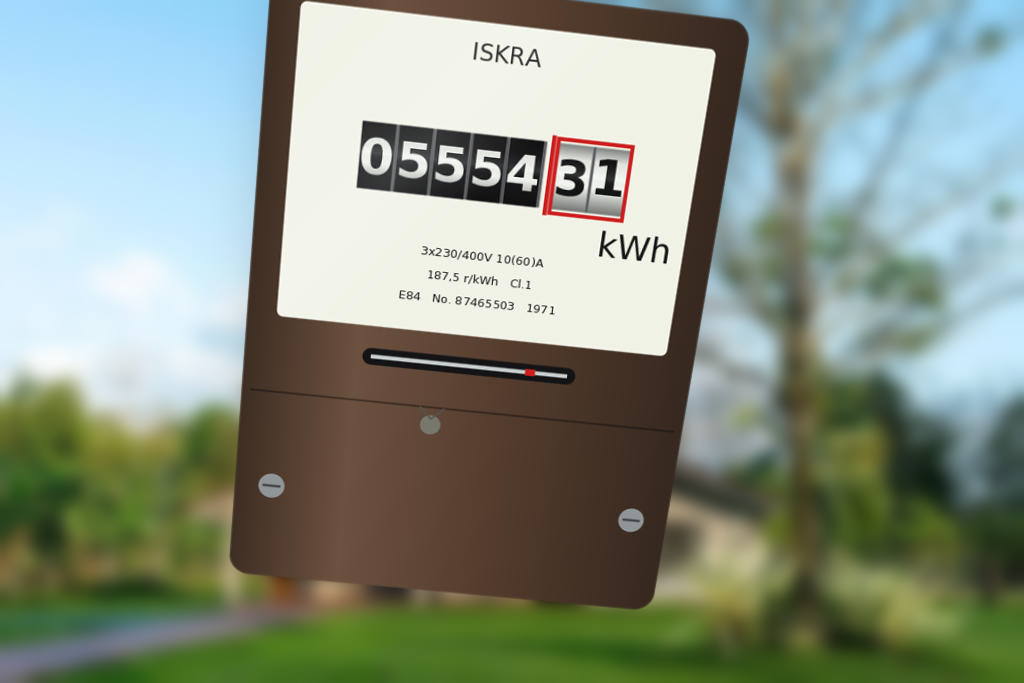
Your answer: 5554.31 kWh
